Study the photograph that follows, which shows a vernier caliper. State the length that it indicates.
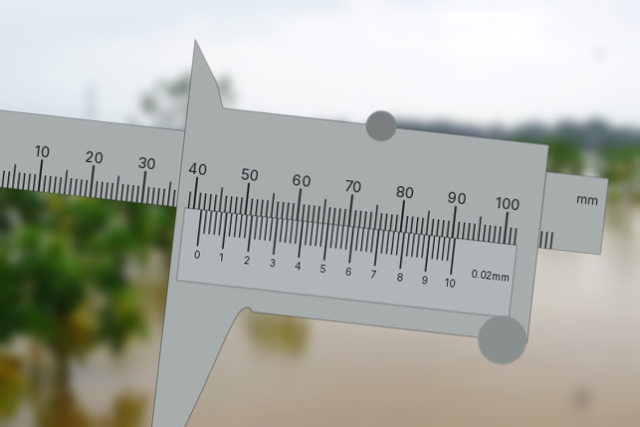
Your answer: 41.5 mm
